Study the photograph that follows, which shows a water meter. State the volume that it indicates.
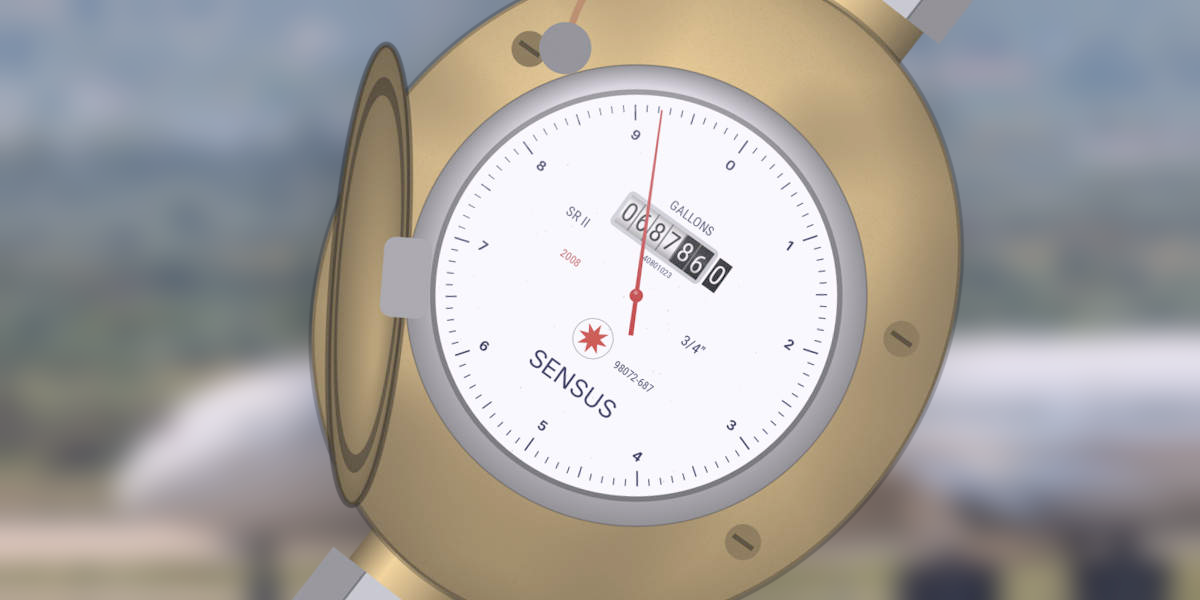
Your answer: 687859.2 gal
